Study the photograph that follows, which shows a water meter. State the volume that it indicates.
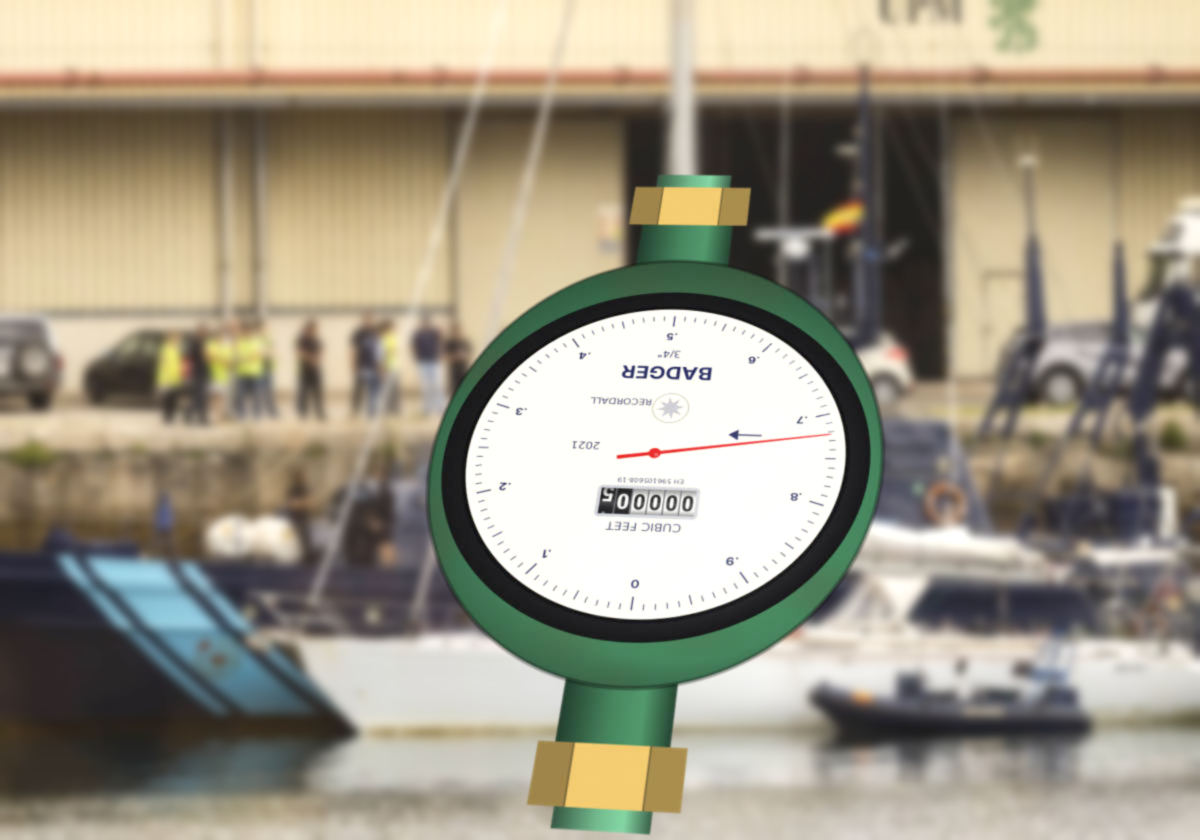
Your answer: 4.72 ft³
